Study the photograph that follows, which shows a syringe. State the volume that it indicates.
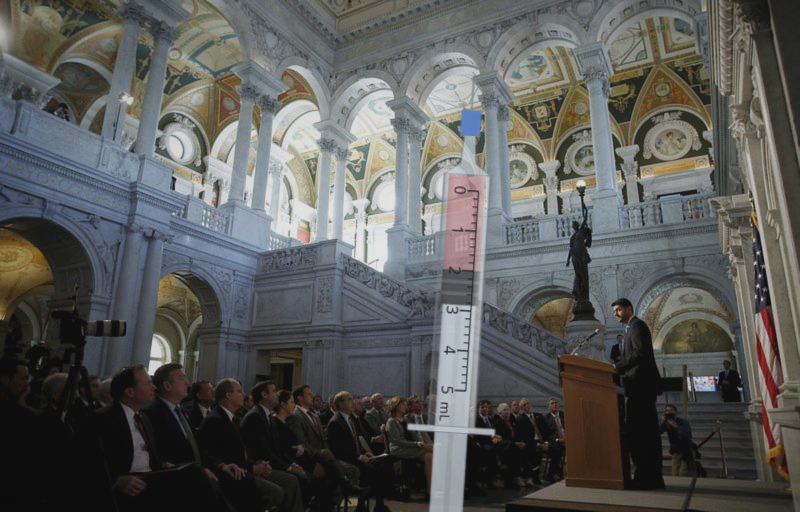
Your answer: 2 mL
